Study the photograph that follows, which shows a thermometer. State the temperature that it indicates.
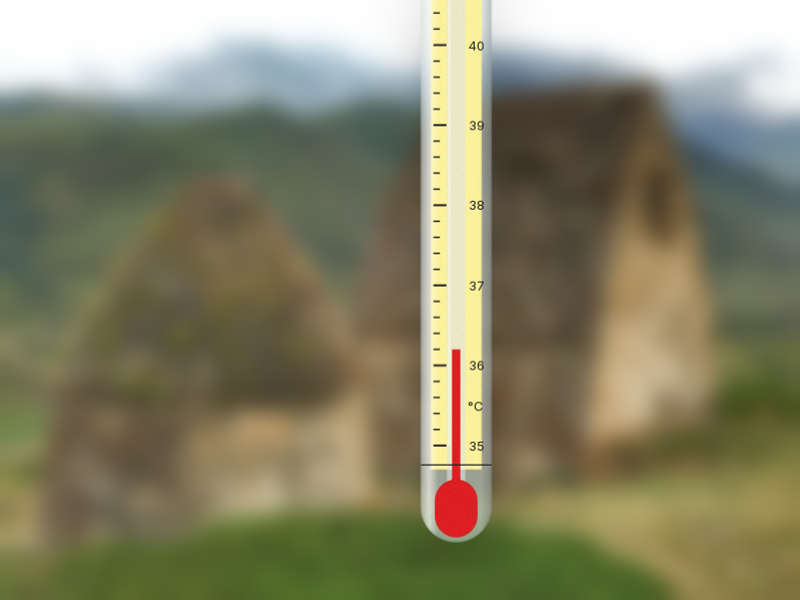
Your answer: 36.2 °C
